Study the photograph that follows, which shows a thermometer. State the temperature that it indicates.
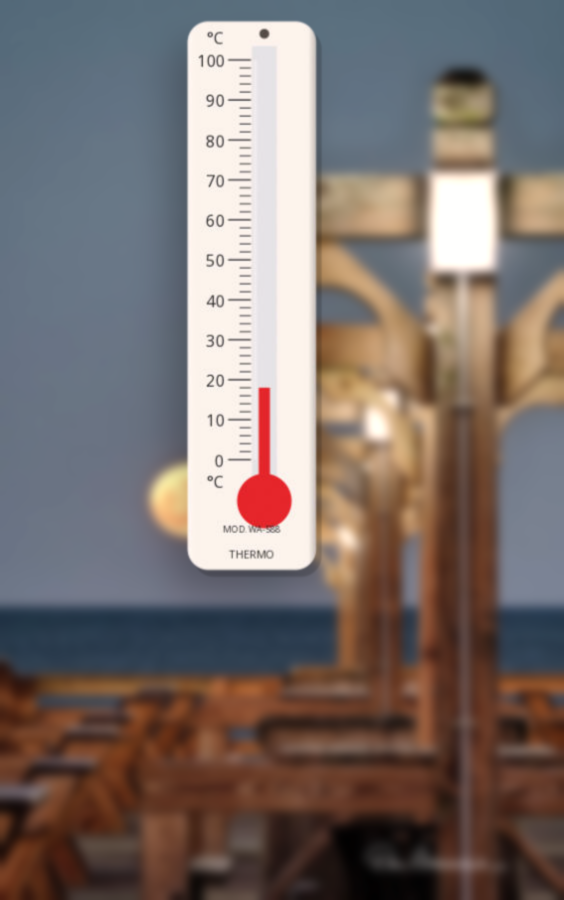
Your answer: 18 °C
